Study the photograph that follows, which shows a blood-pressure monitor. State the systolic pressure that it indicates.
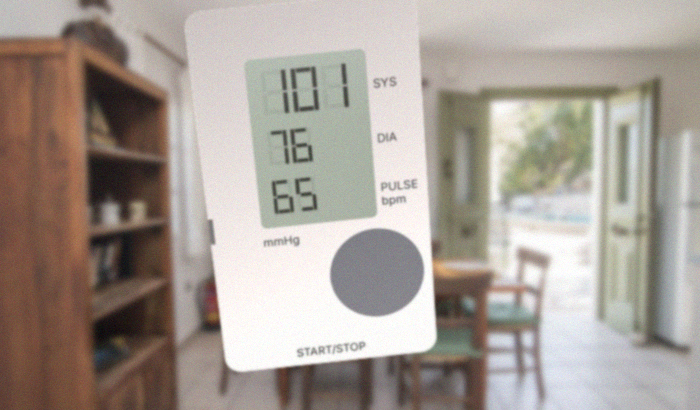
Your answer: 101 mmHg
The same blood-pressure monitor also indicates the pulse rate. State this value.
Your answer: 65 bpm
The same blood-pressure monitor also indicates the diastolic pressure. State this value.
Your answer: 76 mmHg
